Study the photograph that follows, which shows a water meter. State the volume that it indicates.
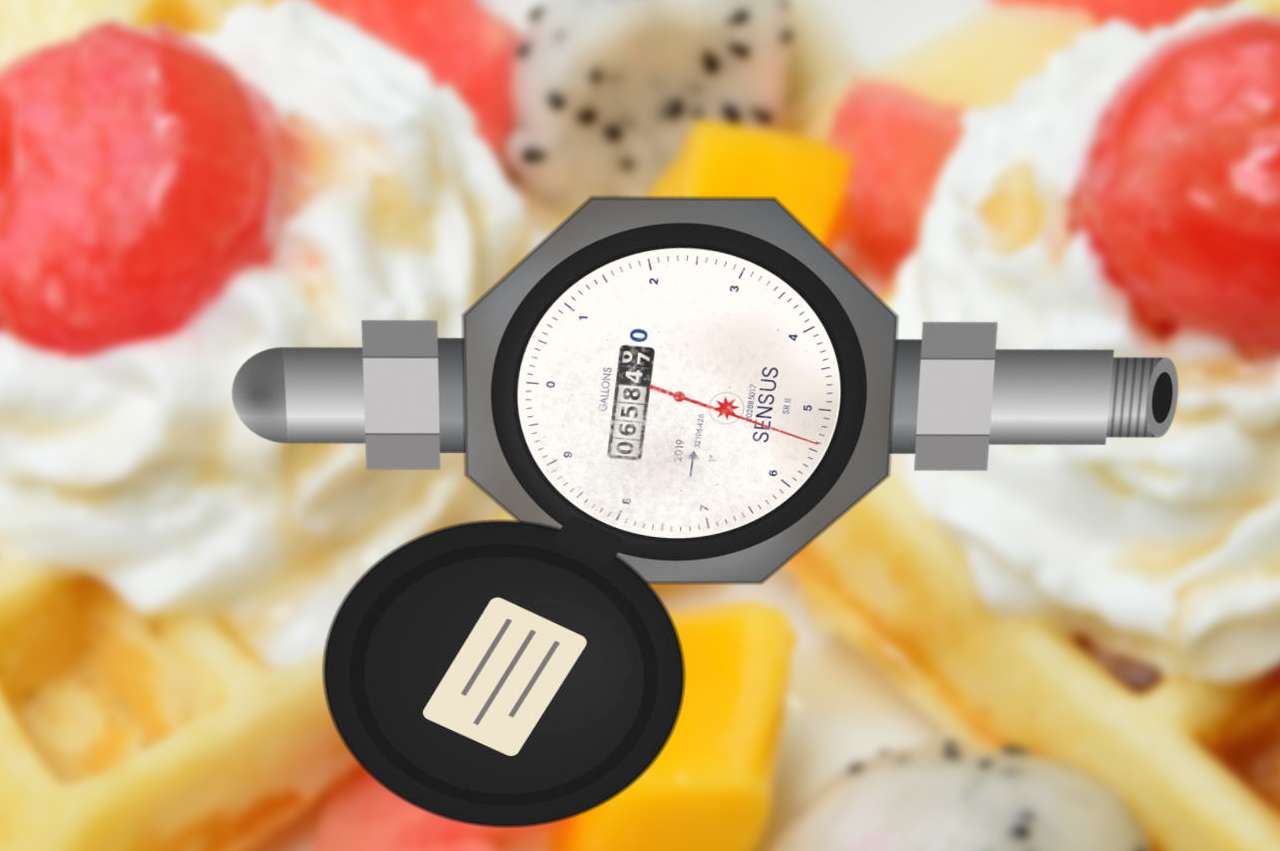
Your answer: 658465.4 gal
